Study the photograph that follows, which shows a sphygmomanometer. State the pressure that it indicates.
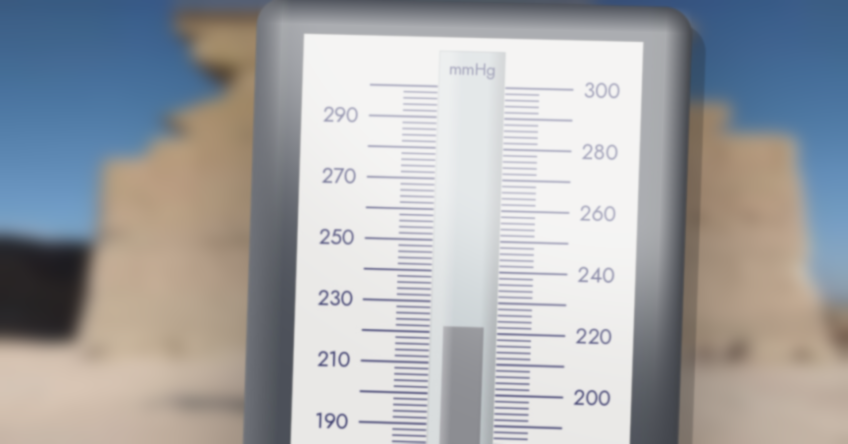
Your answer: 222 mmHg
